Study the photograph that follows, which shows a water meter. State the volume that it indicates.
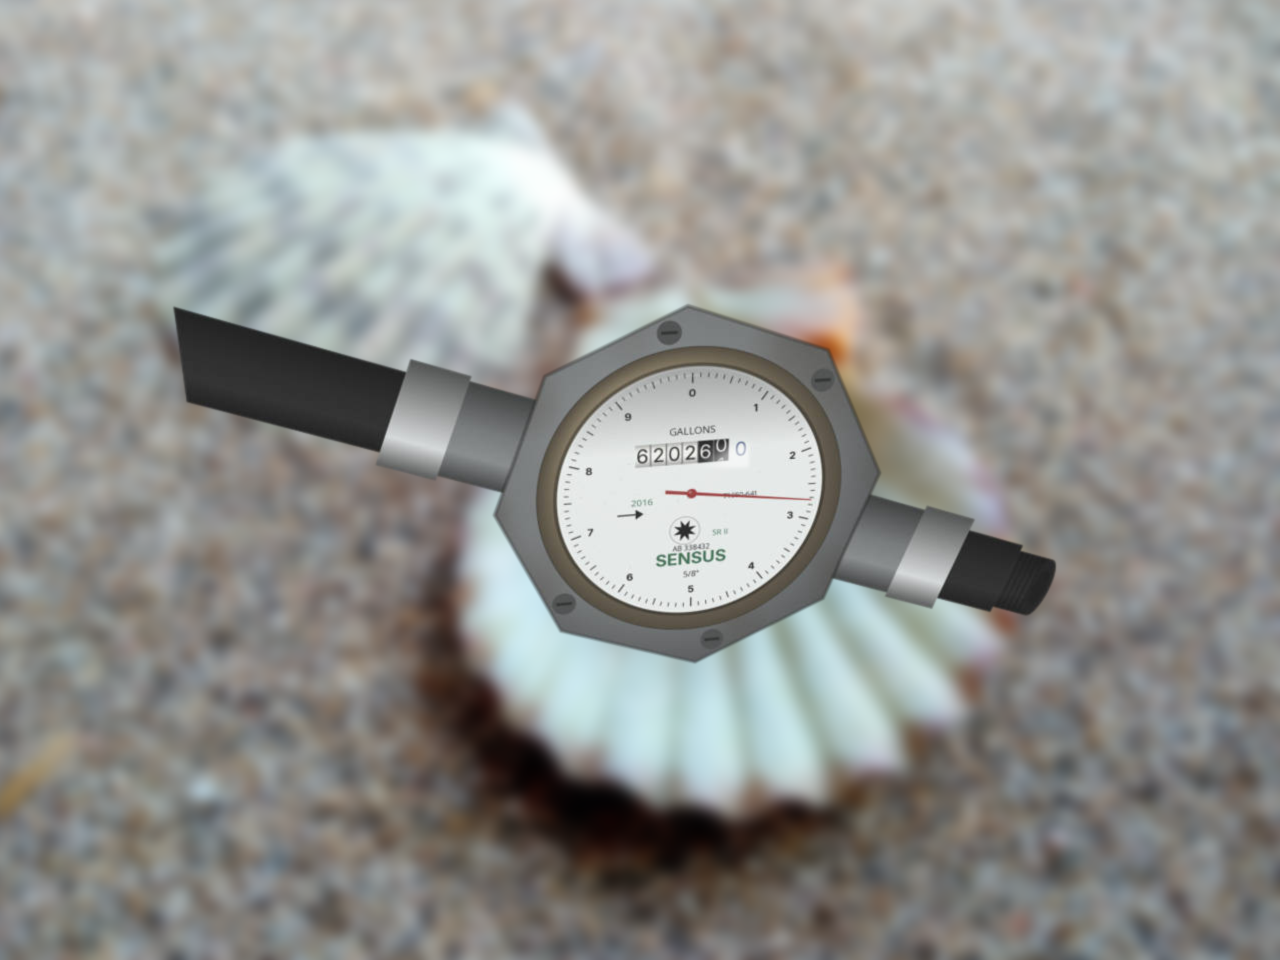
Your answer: 6202602.7 gal
